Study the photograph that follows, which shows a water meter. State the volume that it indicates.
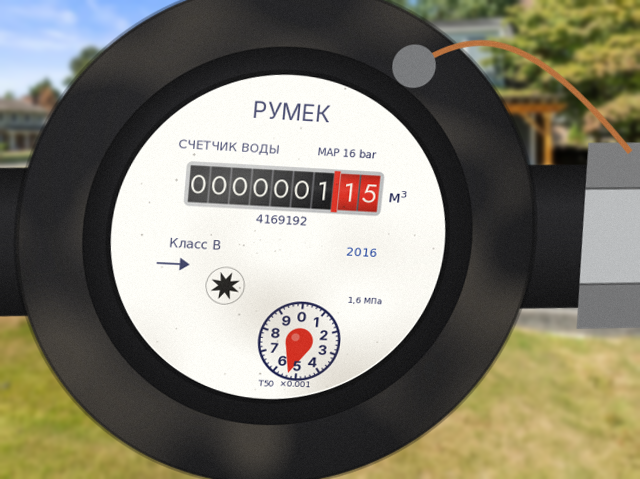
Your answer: 1.155 m³
